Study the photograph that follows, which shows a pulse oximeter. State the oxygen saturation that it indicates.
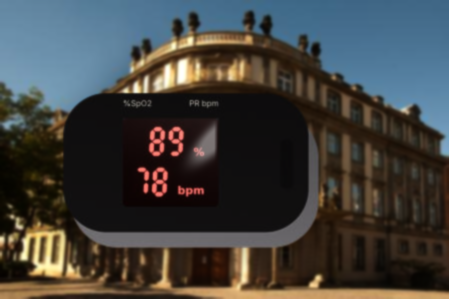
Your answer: 89 %
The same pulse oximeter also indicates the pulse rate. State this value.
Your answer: 78 bpm
